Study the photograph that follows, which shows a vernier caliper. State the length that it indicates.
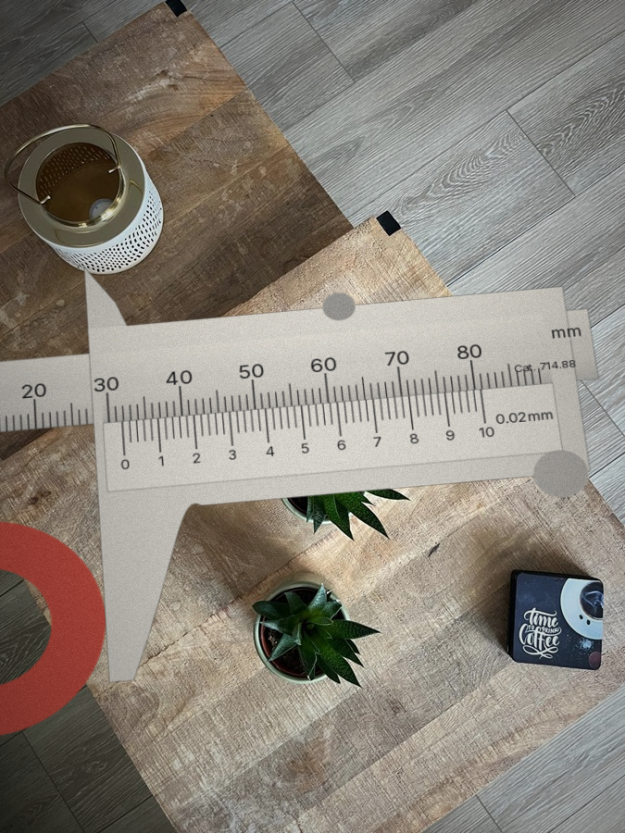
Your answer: 31.8 mm
